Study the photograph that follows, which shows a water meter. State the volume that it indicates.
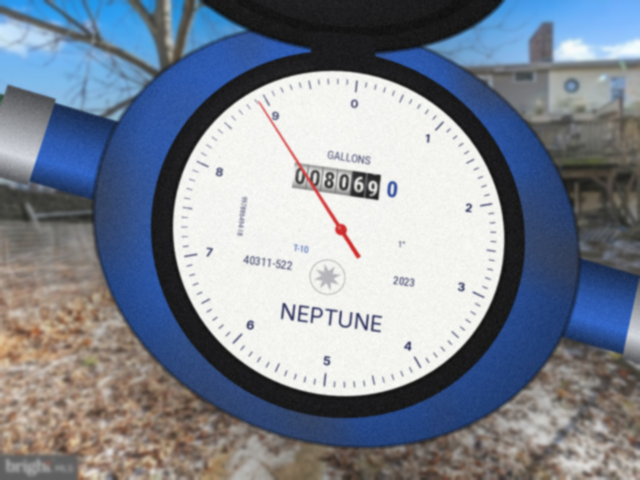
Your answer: 80688.9 gal
